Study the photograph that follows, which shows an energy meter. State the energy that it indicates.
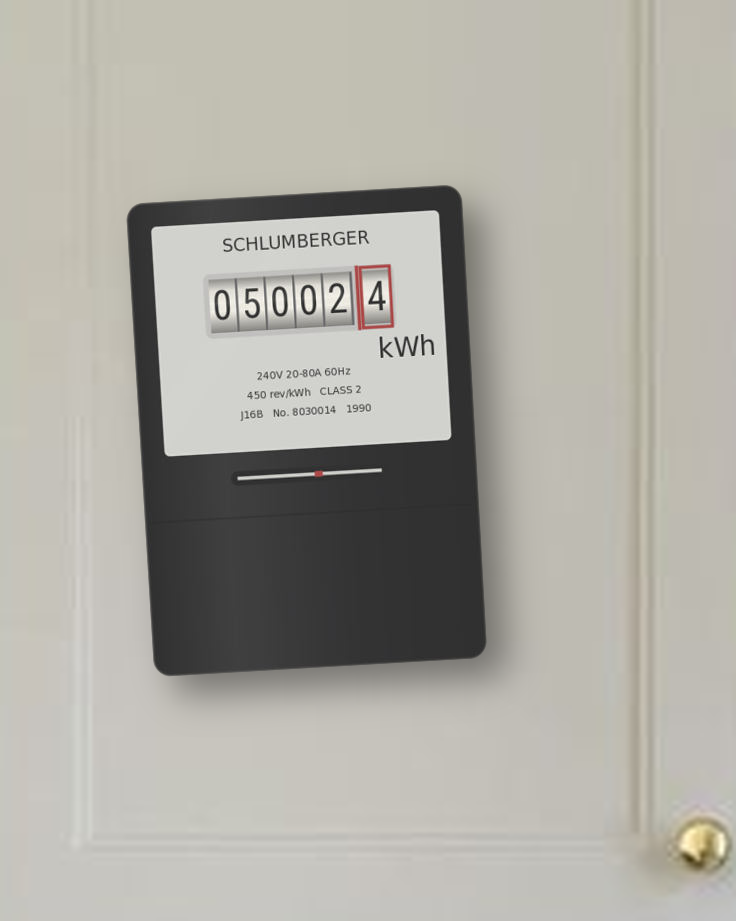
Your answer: 5002.4 kWh
